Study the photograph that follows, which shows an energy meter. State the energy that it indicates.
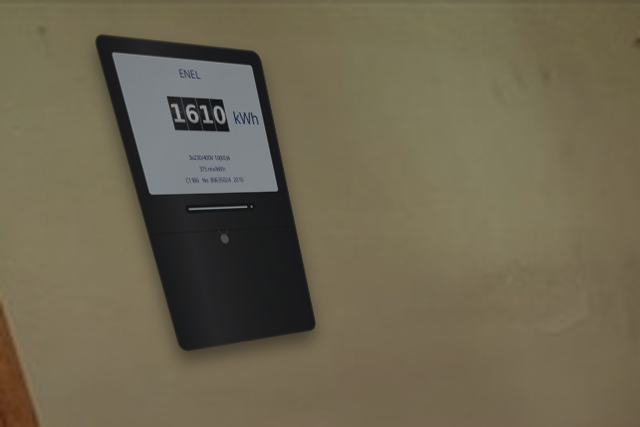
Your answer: 1610 kWh
